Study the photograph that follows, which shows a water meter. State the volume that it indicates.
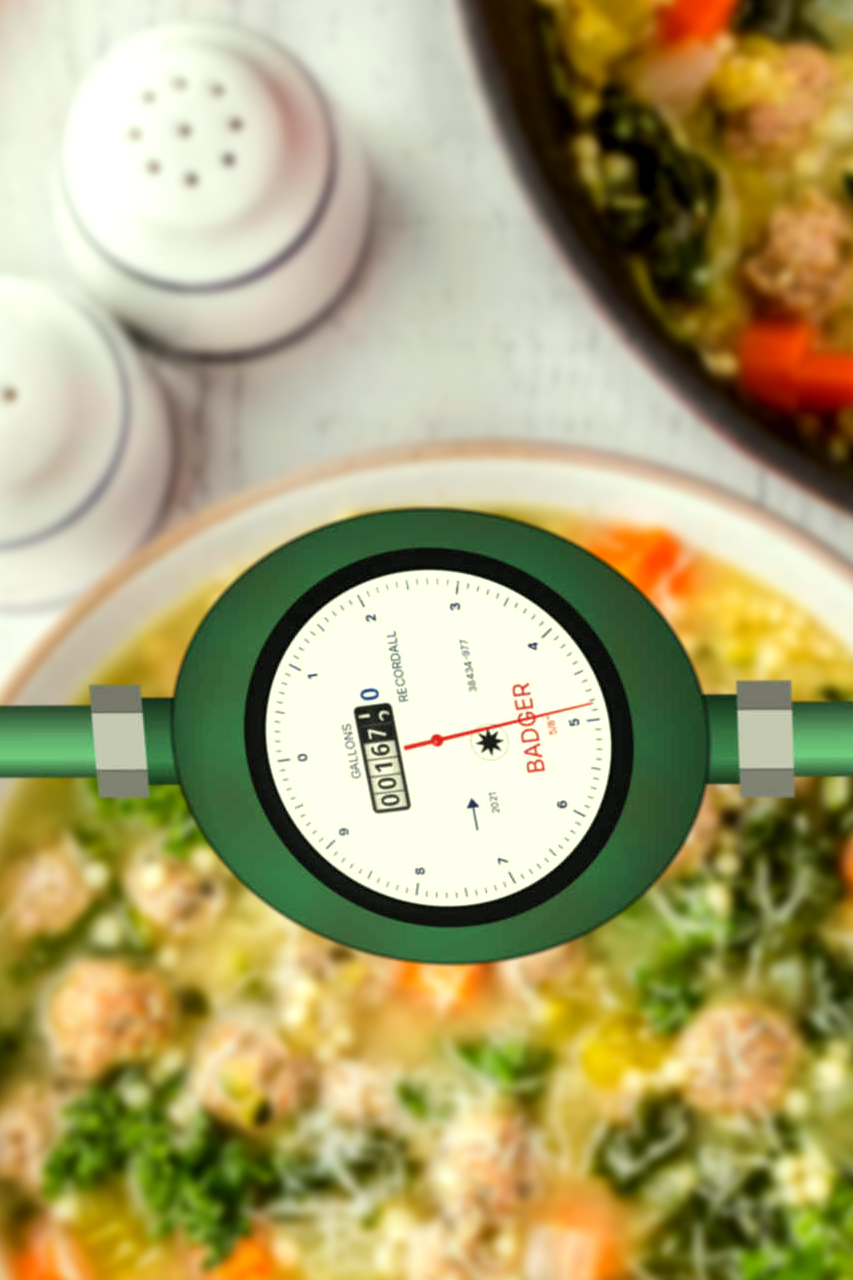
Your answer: 16714.8 gal
